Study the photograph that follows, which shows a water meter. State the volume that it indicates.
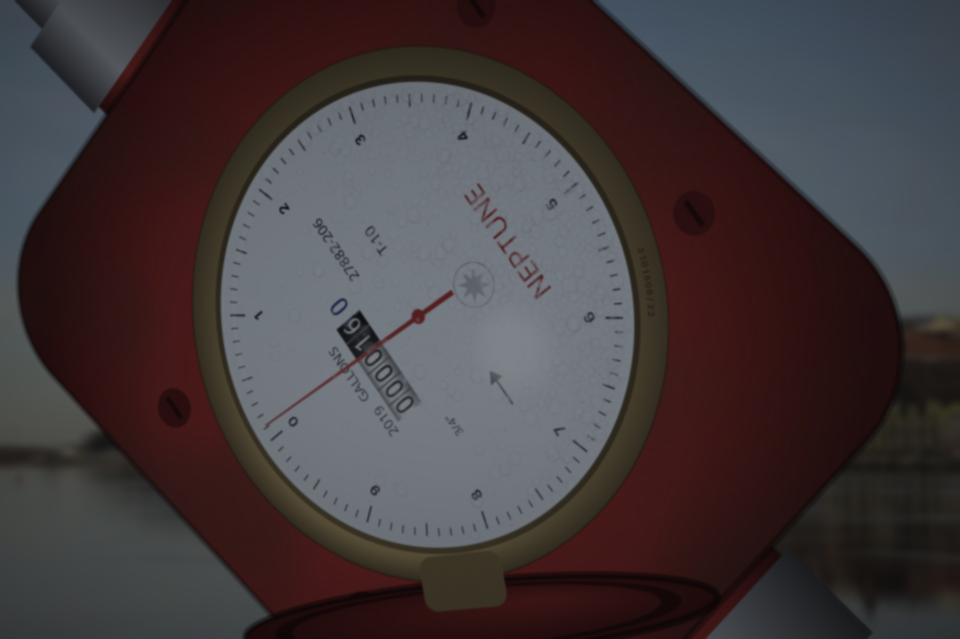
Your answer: 160.1 gal
